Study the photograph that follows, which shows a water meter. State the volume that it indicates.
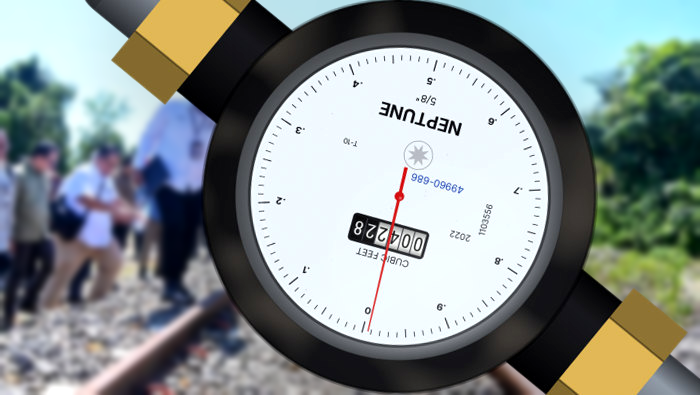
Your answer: 4227.99 ft³
